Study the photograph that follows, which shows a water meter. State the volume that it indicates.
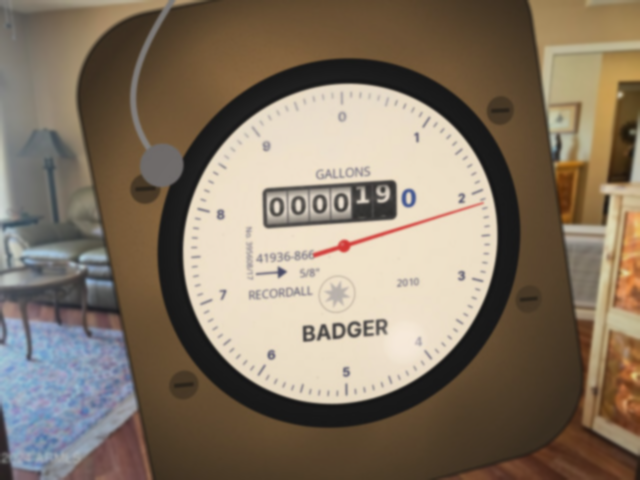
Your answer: 192.1 gal
